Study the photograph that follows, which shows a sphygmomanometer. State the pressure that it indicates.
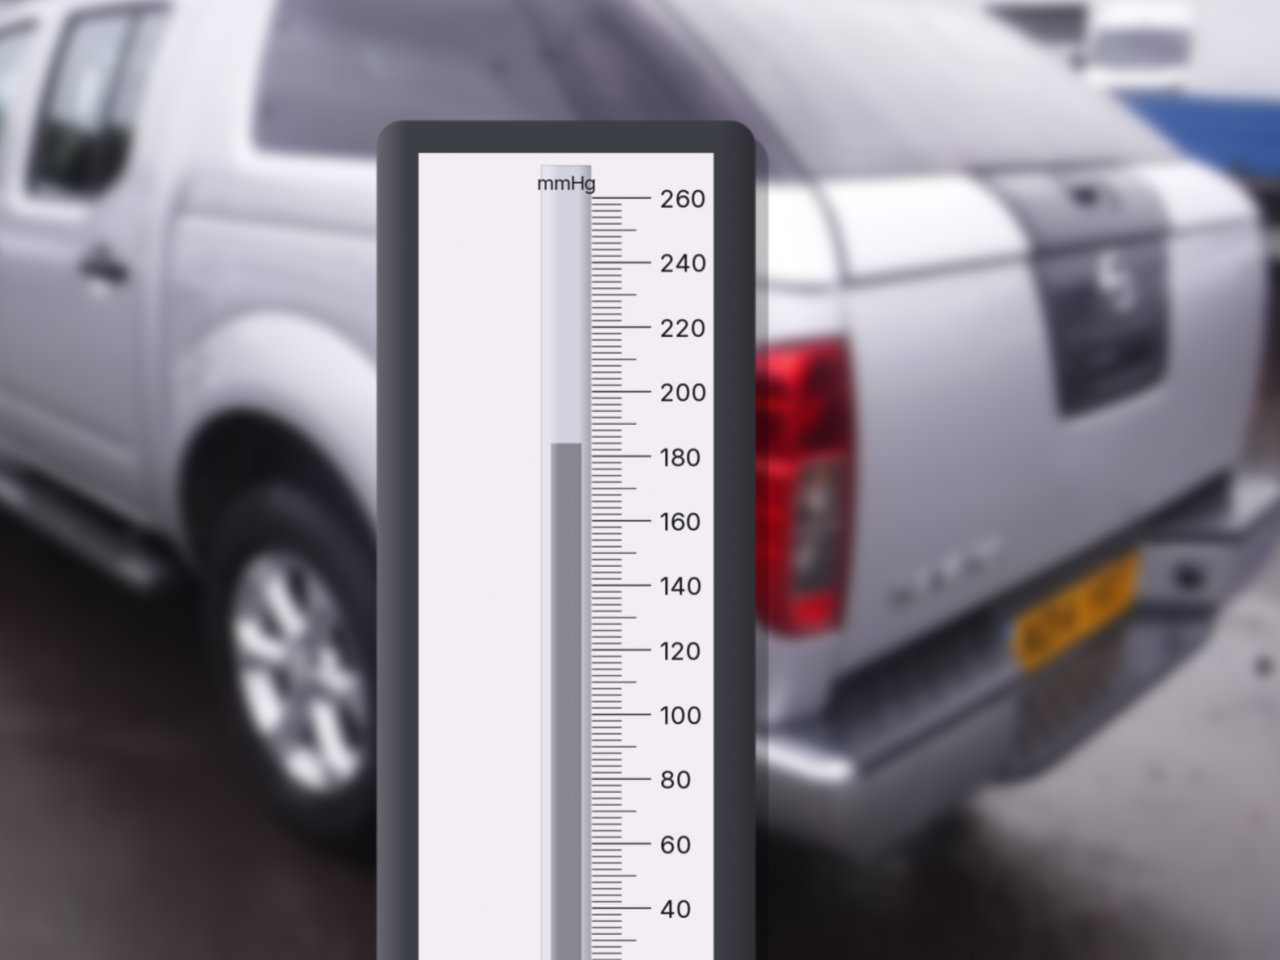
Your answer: 184 mmHg
